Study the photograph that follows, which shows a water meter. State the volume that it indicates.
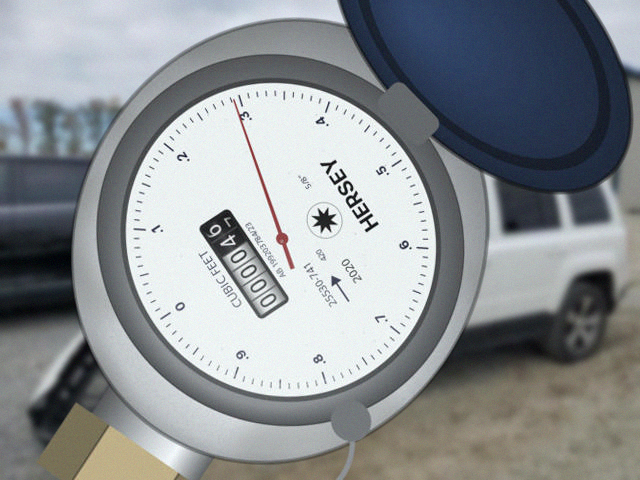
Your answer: 46.29 ft³
